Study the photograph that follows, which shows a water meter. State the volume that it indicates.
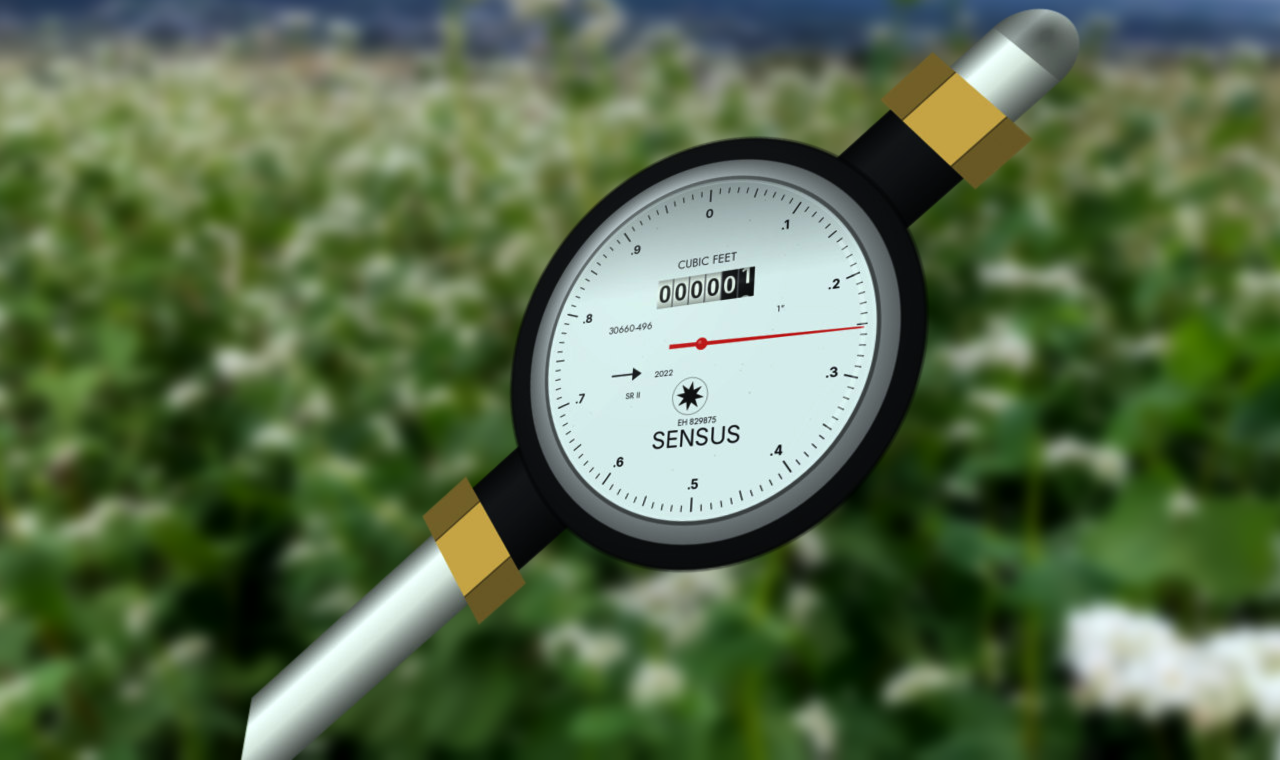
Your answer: 1.25 ft³
